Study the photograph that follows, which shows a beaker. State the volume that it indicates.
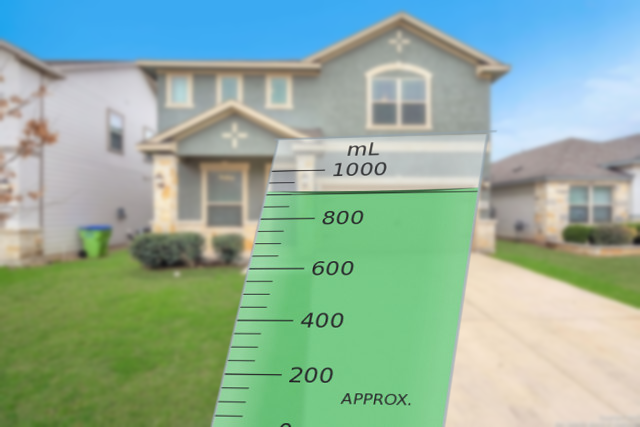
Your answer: 900 mL
